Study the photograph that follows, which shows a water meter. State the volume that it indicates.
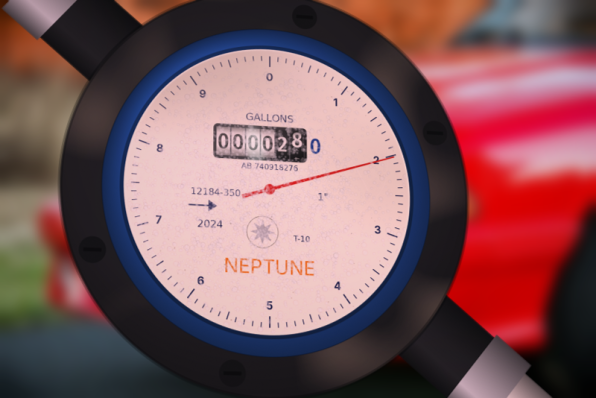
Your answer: 282.0 gal
